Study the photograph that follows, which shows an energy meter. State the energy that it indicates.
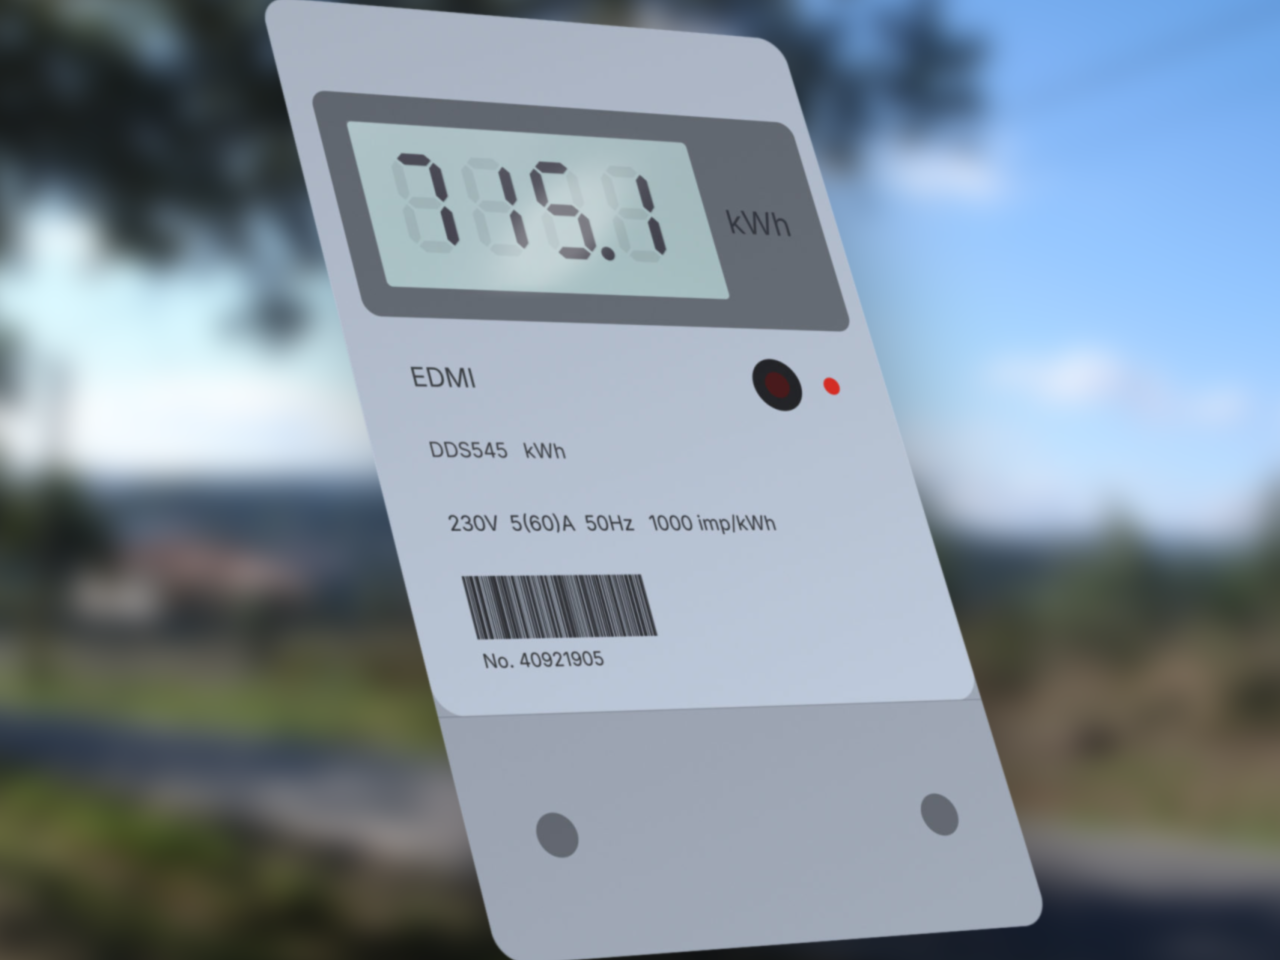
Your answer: 715.1 kWh
